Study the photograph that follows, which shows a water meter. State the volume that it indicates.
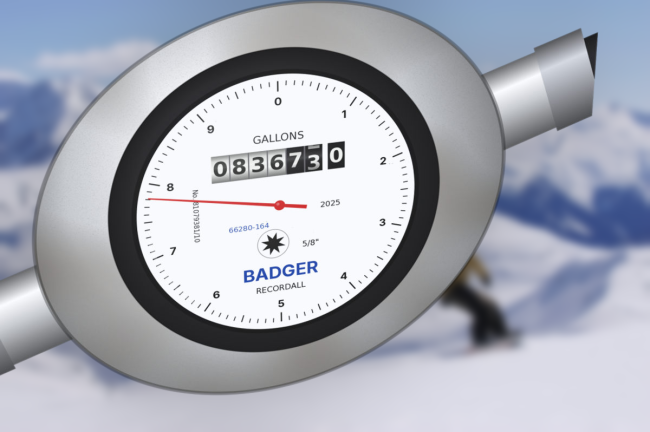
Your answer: 836727.8 gal
